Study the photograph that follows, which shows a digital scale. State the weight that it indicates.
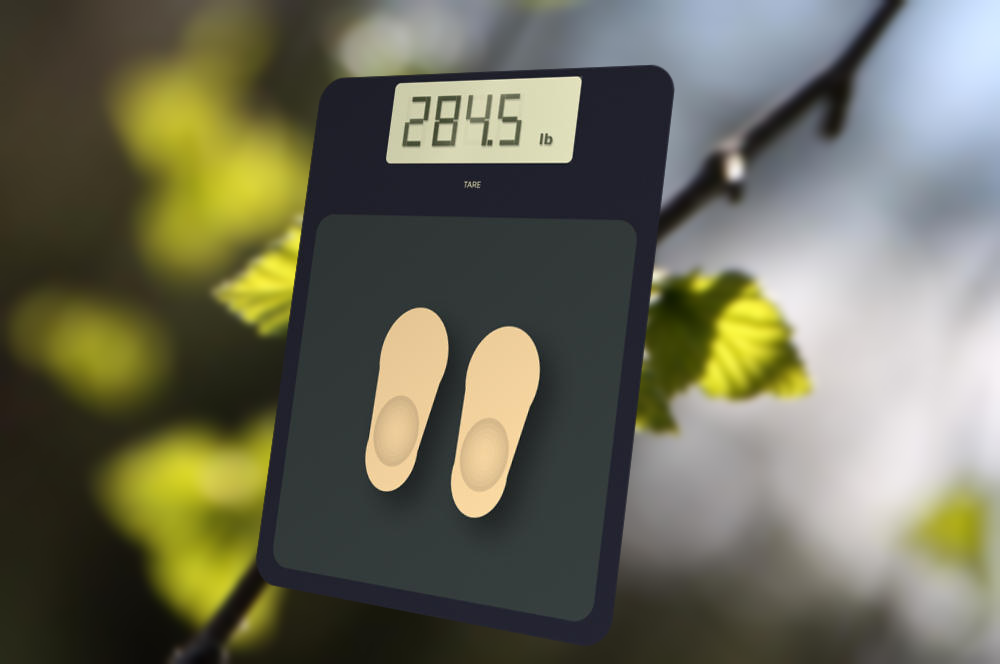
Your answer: 284.5 lb
